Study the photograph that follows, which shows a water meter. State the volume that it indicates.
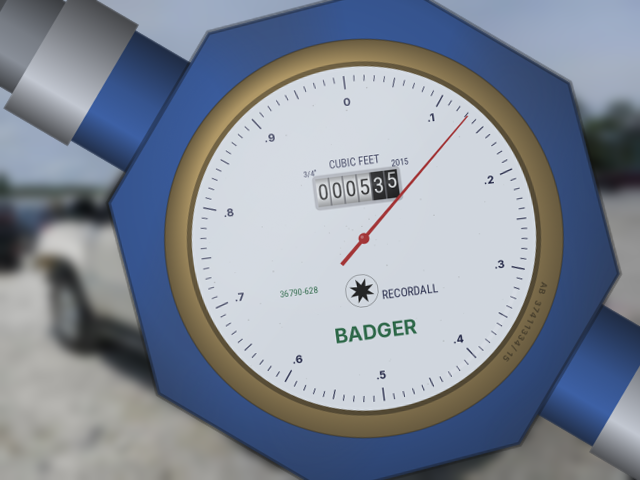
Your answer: 535.13 ft³
